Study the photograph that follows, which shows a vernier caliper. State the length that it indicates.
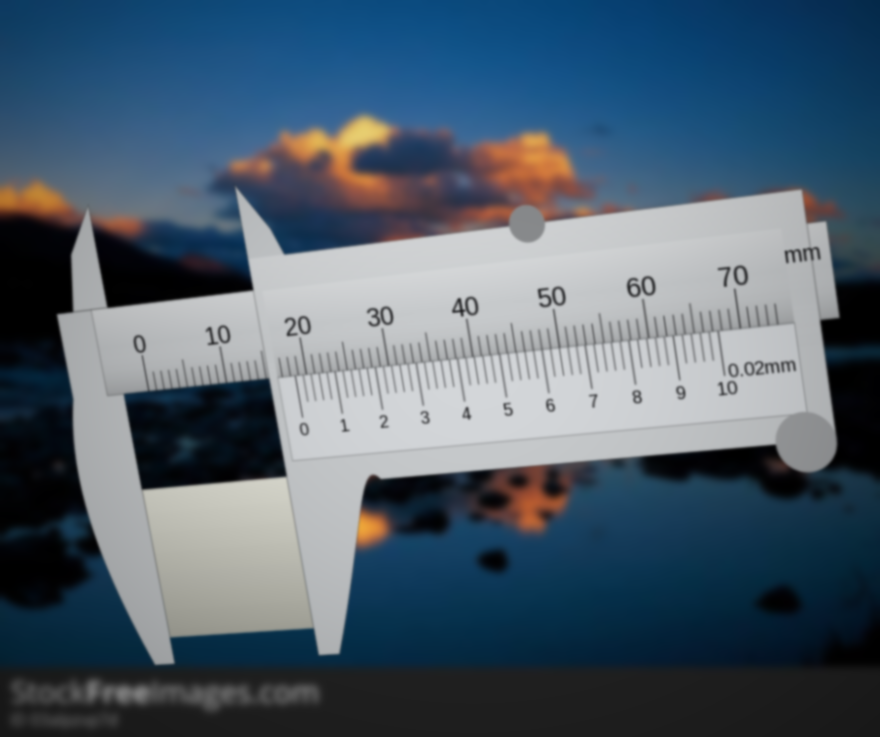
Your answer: 18.6 mm
